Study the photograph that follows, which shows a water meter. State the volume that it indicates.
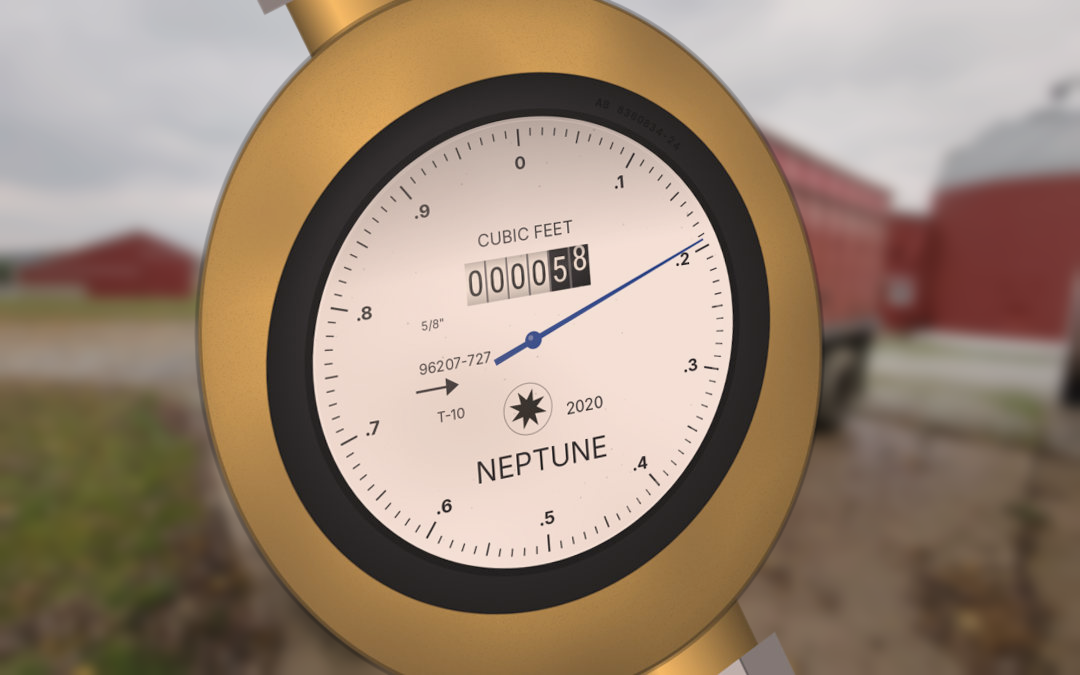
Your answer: 58.19 ft³
